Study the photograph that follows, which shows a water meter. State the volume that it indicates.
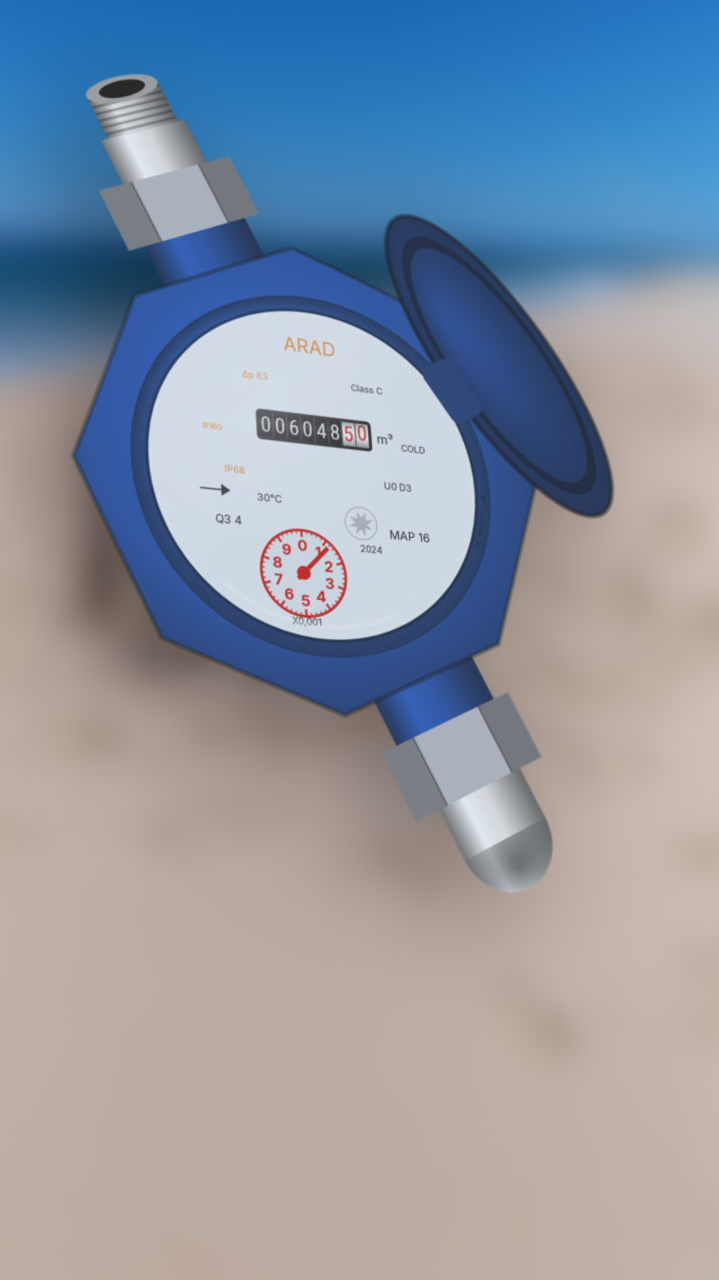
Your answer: 6048.501 m³
